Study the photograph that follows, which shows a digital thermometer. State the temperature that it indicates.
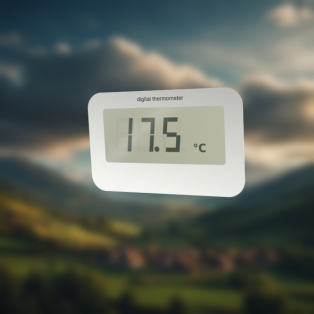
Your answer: 17.5 °C
